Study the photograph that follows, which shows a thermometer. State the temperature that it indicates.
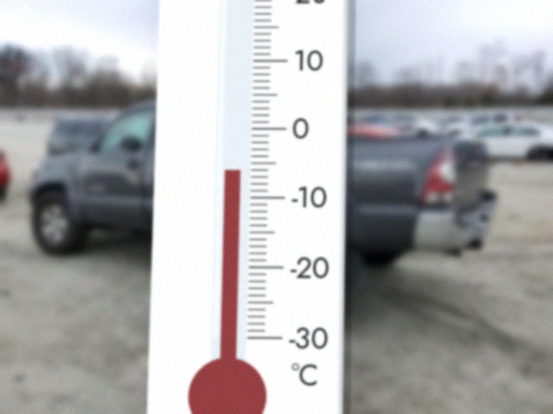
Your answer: -6 °C
